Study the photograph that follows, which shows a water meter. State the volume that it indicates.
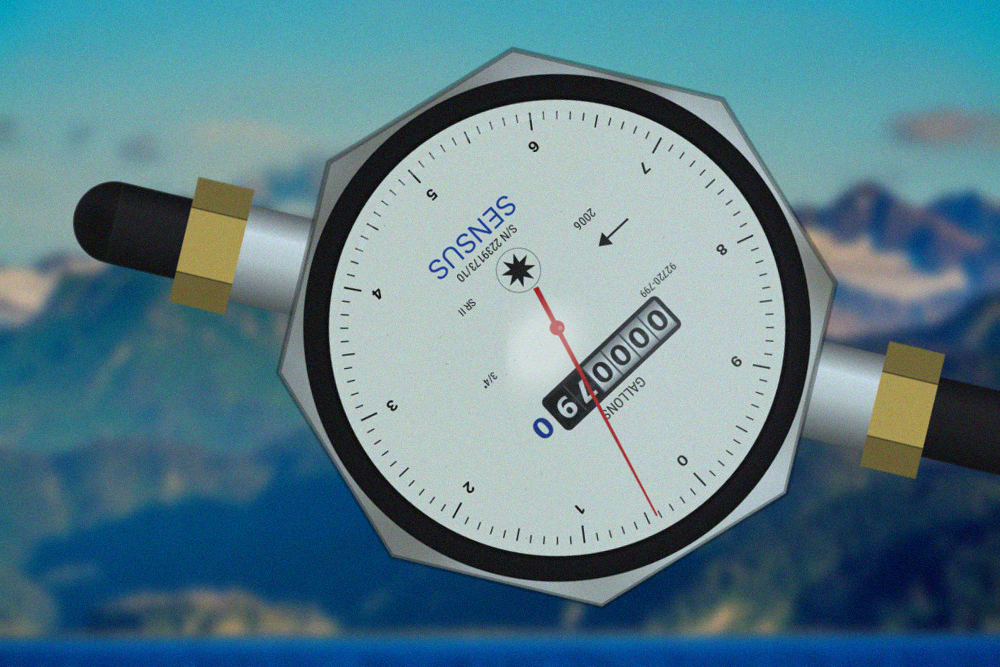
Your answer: 790.4 gal
